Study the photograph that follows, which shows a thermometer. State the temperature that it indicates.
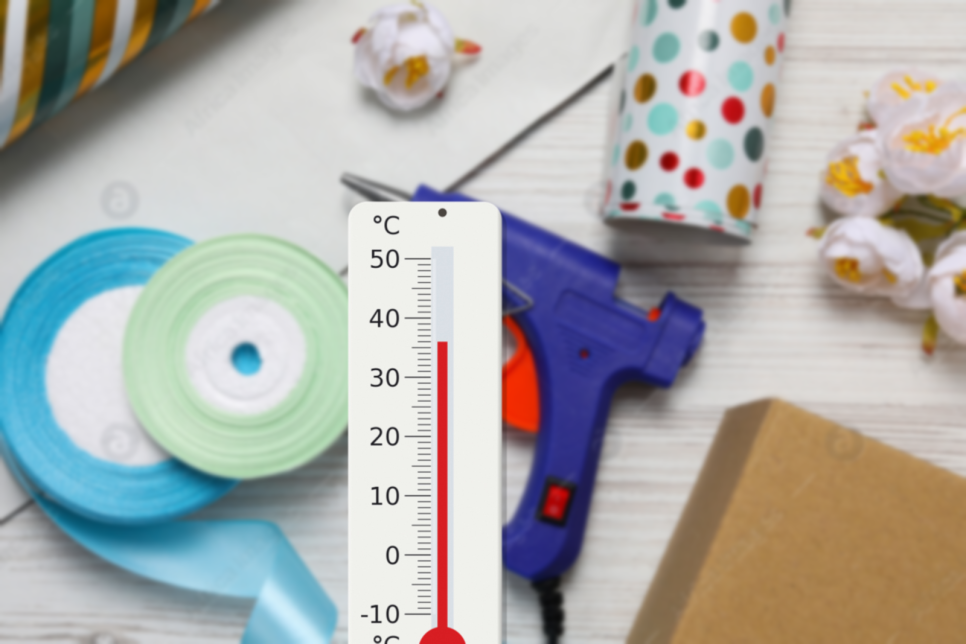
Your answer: 36 °C
